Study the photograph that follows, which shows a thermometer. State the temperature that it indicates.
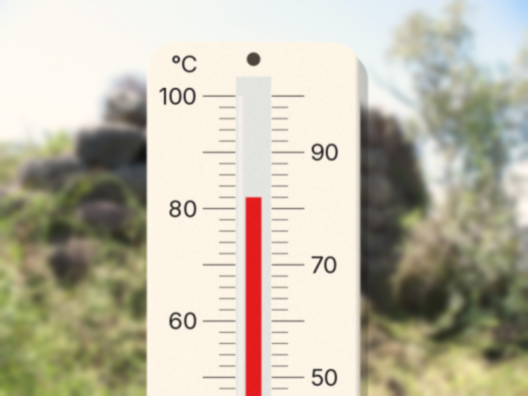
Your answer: 82 °C
